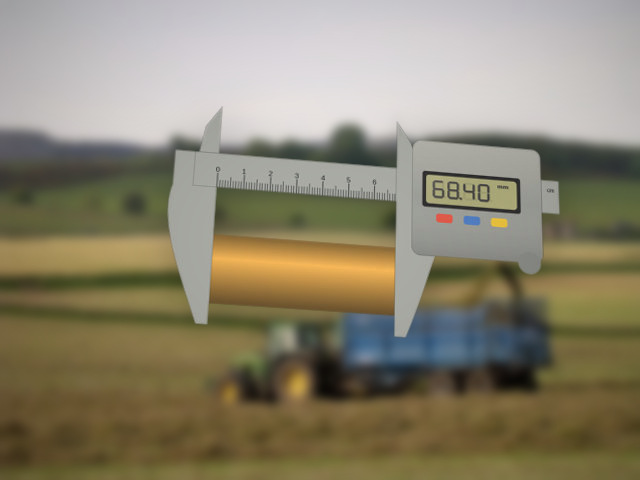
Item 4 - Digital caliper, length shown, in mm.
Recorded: 68.40 mm
